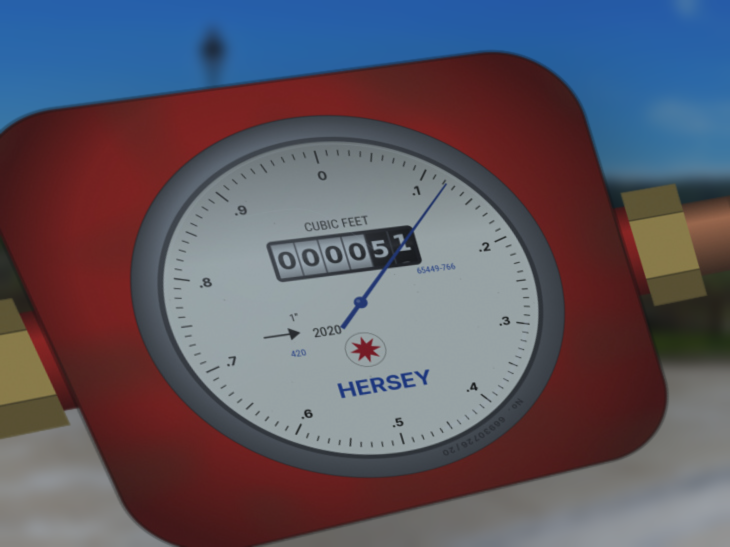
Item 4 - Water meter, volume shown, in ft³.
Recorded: 51.12 ft³
